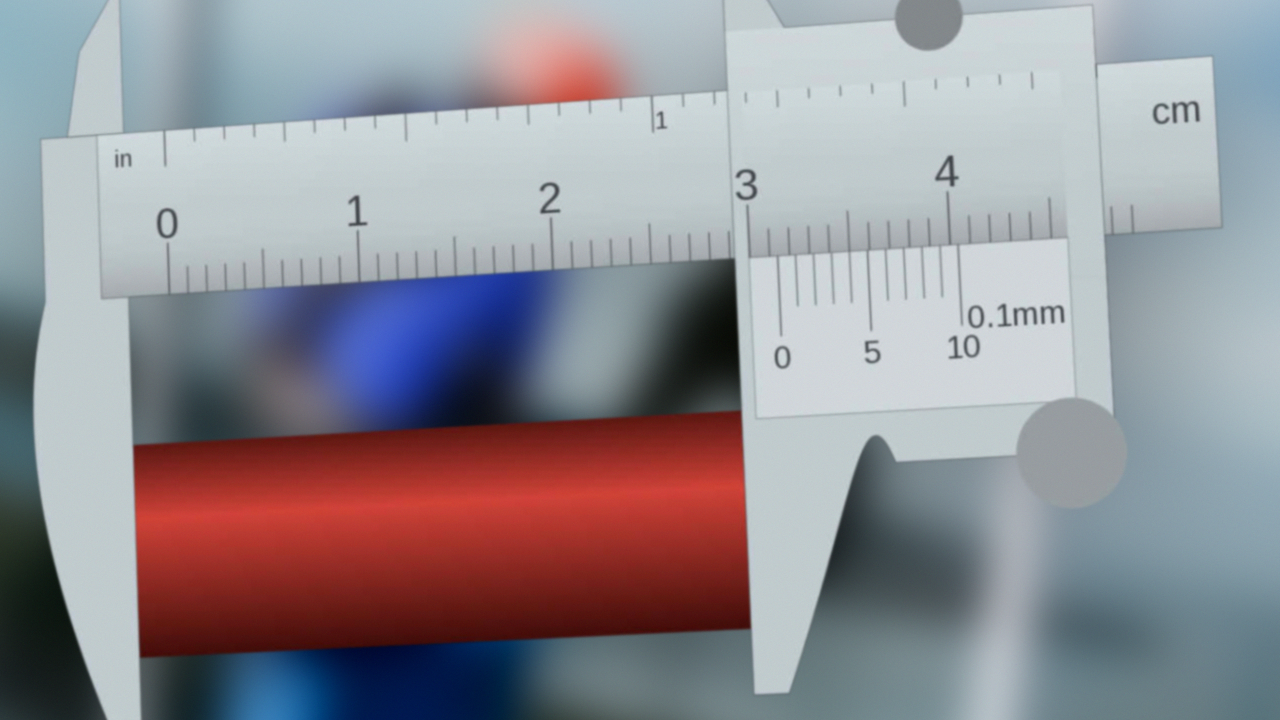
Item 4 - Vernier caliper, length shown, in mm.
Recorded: 31.4 mm
